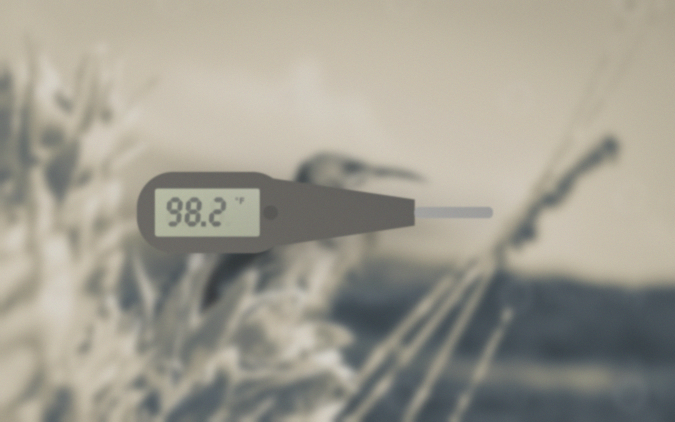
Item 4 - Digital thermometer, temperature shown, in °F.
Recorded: 98.2 °F
